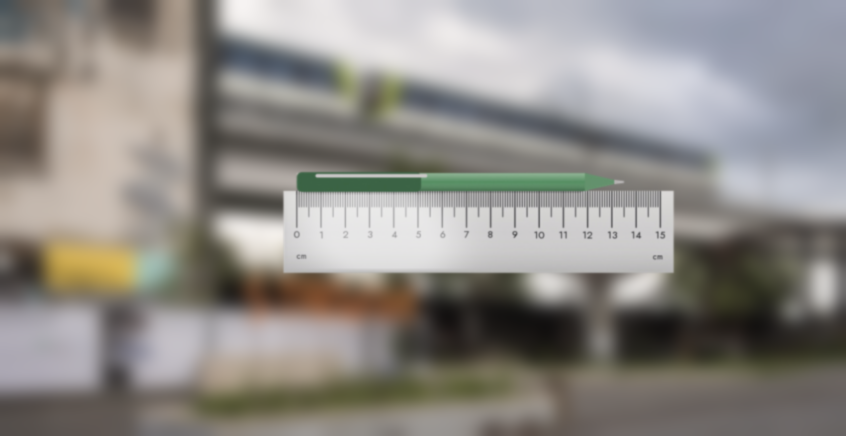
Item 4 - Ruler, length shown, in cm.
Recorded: 13.5 cm
